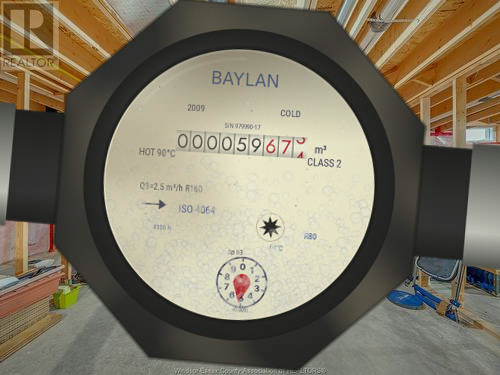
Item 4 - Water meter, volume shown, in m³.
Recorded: 59.6735 m³
